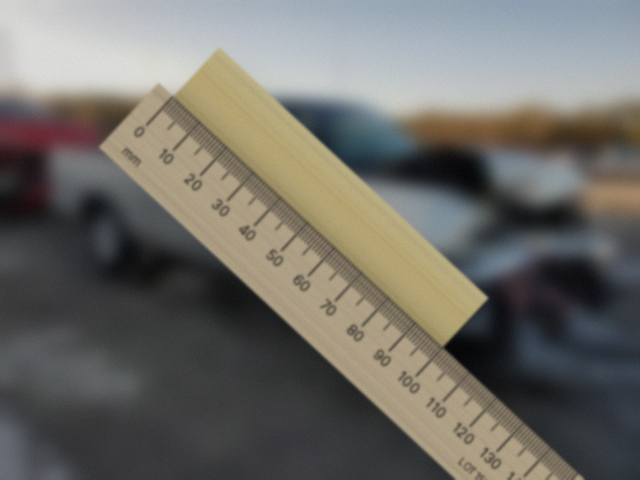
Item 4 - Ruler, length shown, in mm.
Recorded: 100 mm
